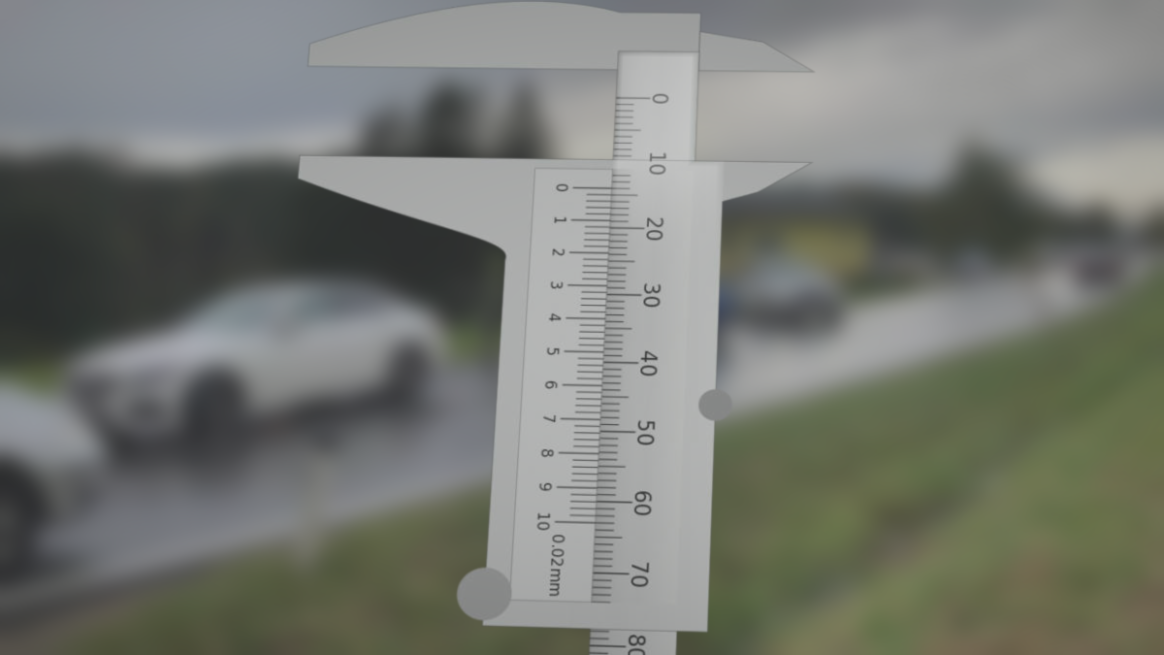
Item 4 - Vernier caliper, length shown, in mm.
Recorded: 14.0 mm
